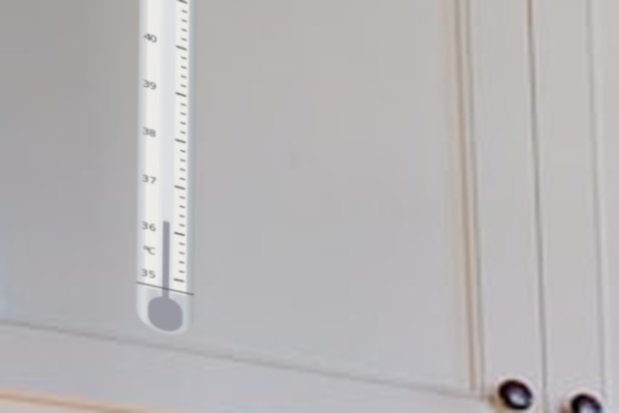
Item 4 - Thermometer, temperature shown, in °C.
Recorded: 36.2 °C
